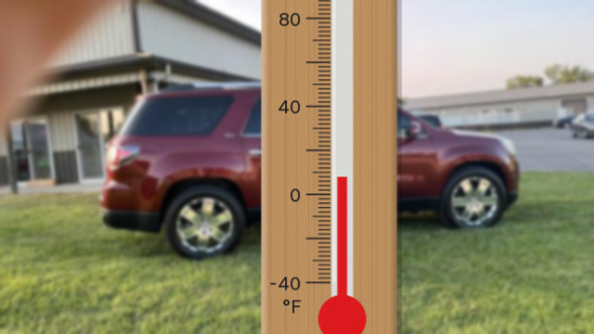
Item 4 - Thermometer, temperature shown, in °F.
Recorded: 8 °F
